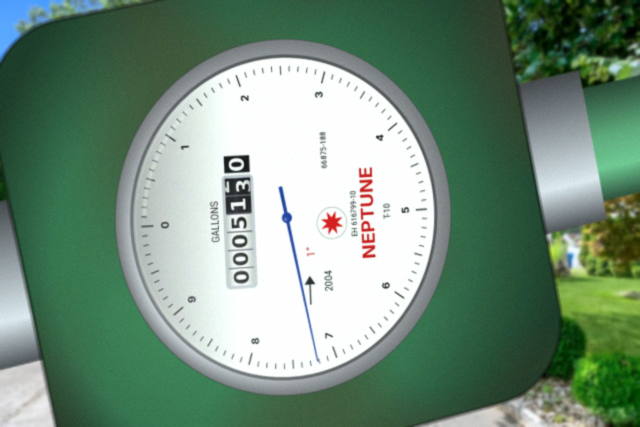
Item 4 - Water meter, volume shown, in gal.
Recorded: 5127.2 gal
